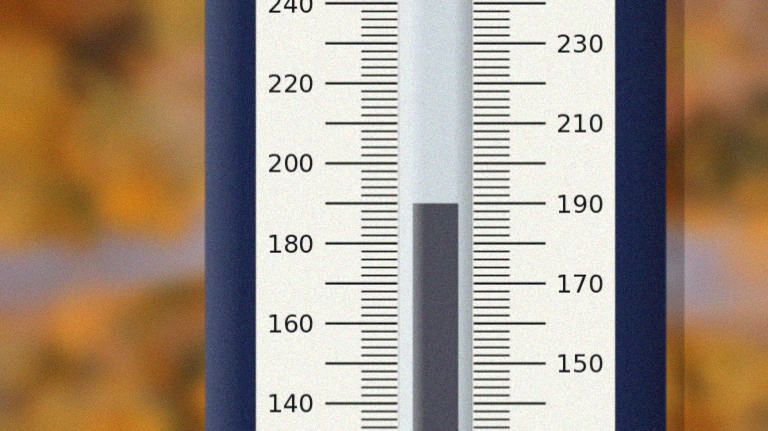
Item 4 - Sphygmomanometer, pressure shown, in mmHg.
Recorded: 190 mmHg
